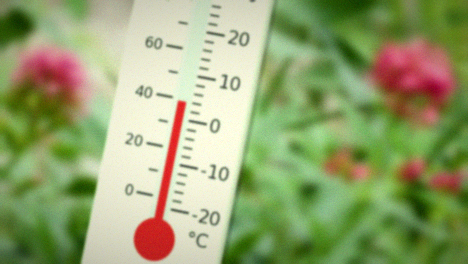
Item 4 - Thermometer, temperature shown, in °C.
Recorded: 4 °C
